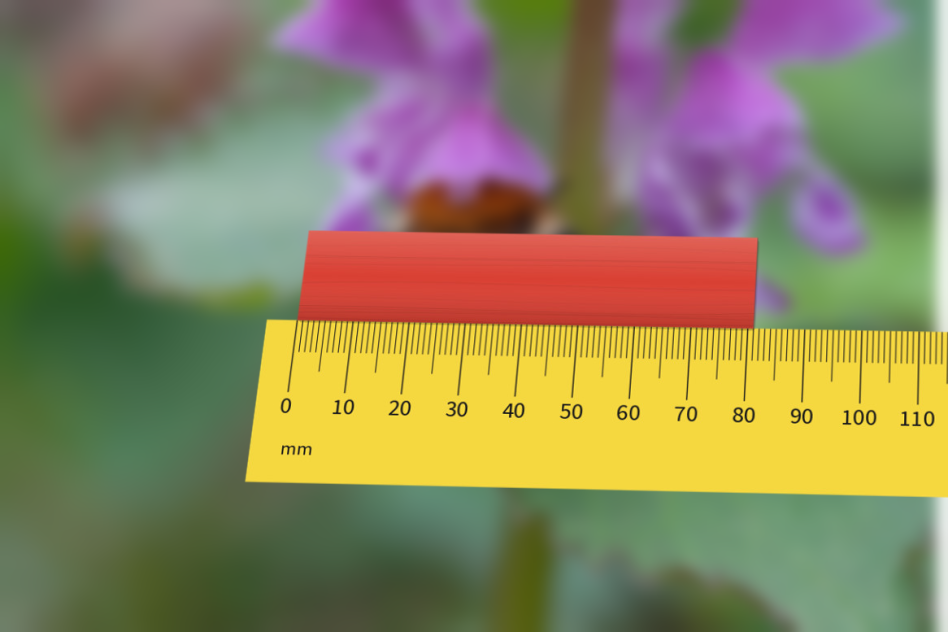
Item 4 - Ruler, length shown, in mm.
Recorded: 81 mm
